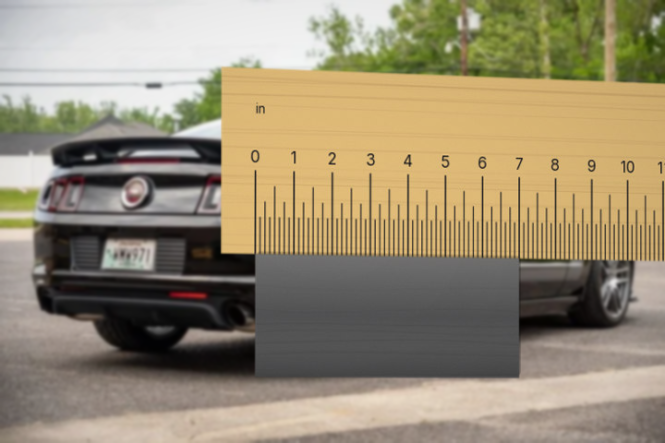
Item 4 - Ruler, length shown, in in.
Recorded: 7 in
